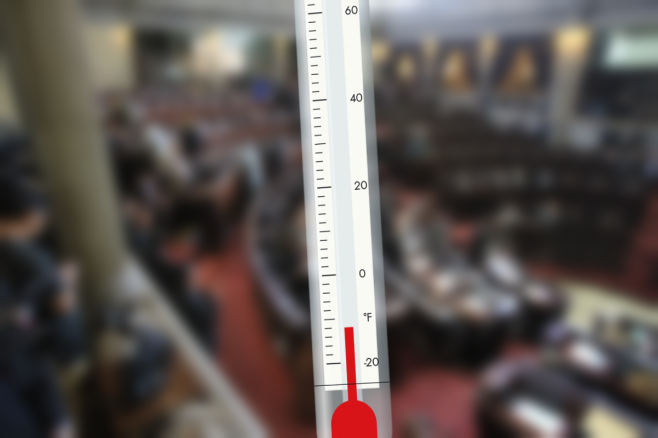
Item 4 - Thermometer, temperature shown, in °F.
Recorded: -12 °F
